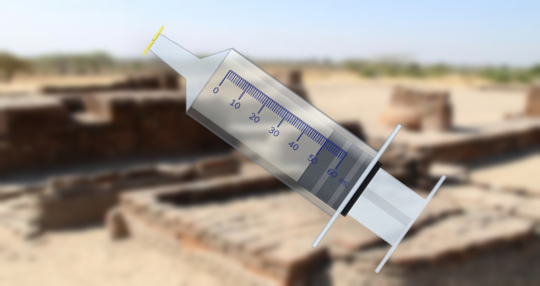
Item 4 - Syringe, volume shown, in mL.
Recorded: 50 mL
